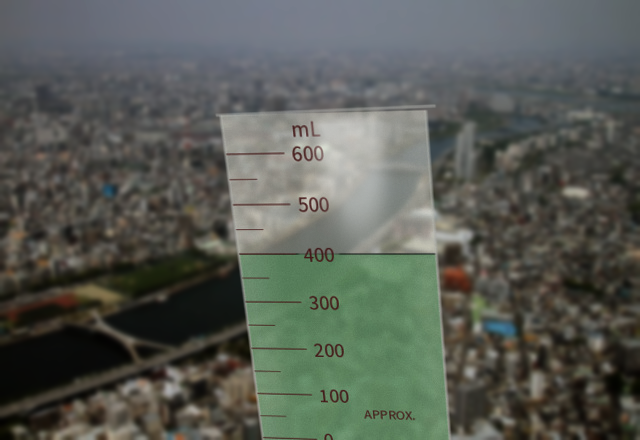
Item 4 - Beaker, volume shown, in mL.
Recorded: 400 mL
